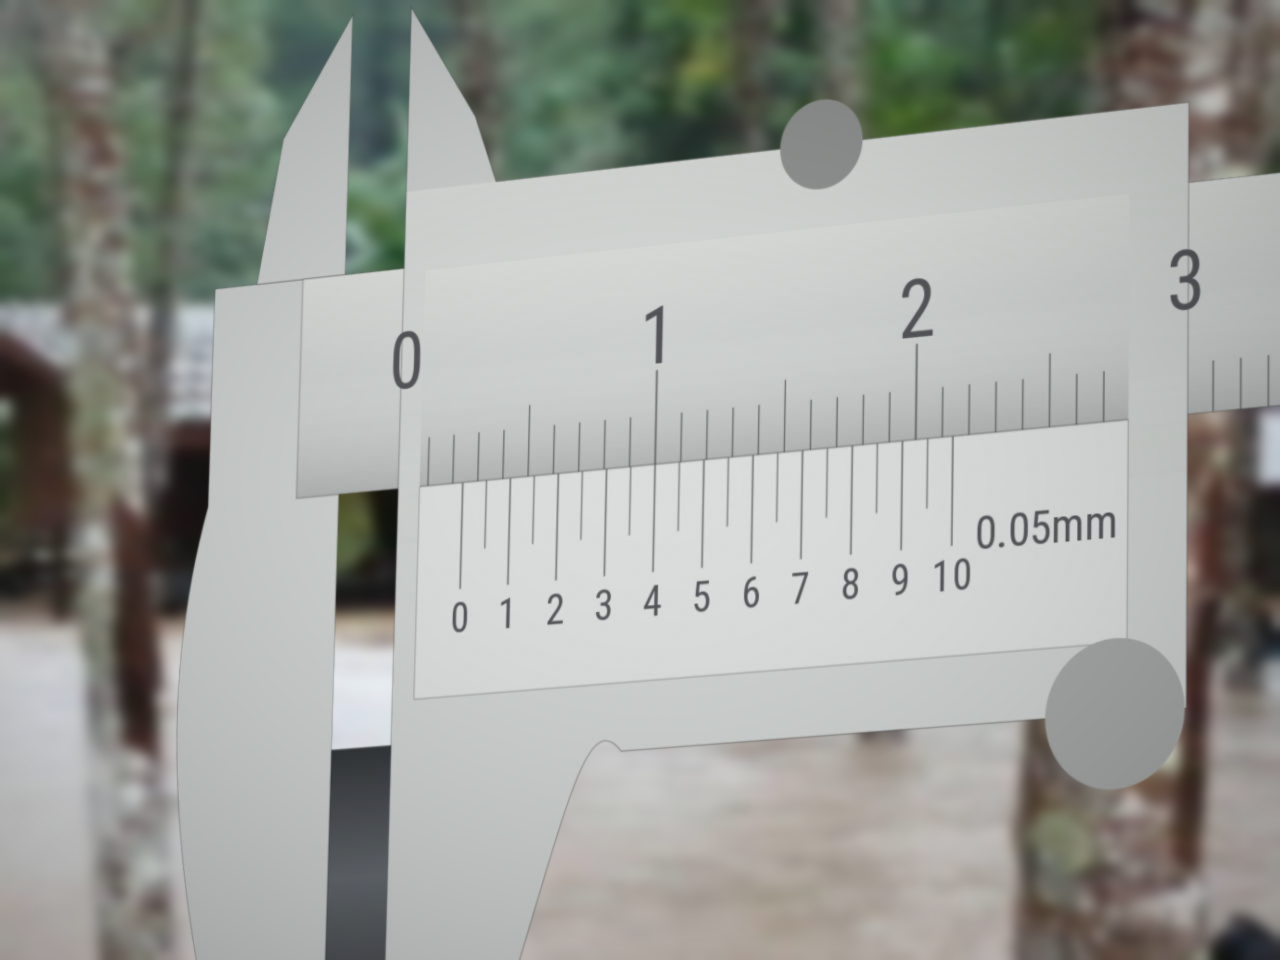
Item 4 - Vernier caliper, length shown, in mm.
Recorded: 2.4 mm
